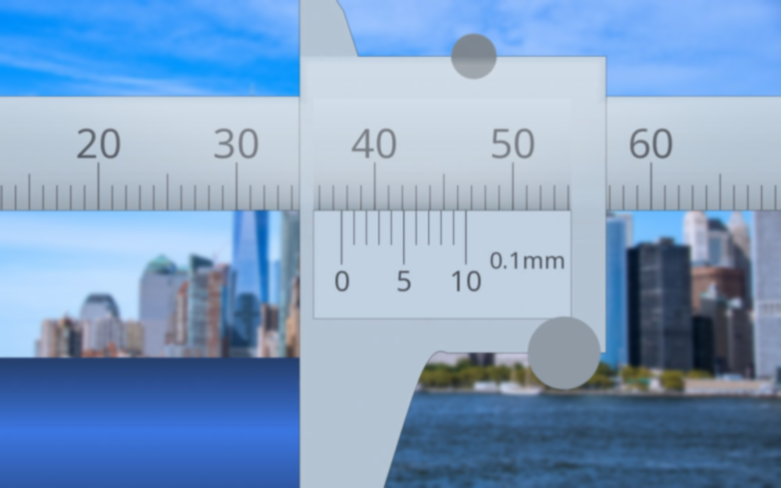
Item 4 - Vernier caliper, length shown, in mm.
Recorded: 37.6 mm
